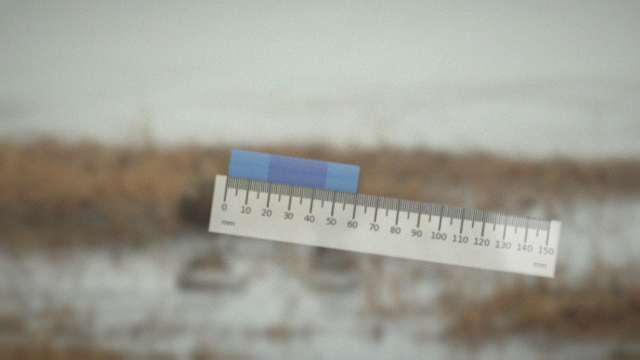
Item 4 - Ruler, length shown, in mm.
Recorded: 60 mm
